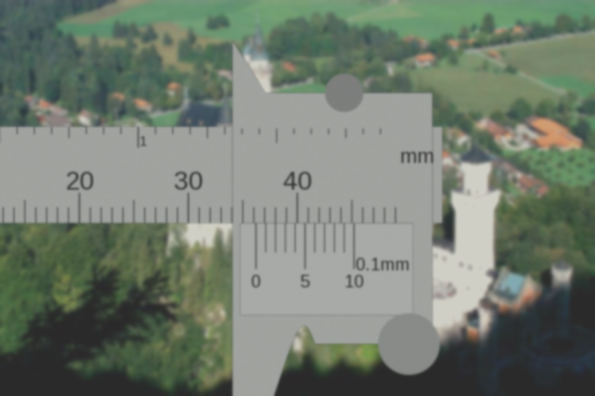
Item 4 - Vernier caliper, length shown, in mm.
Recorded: 36.2 mm
